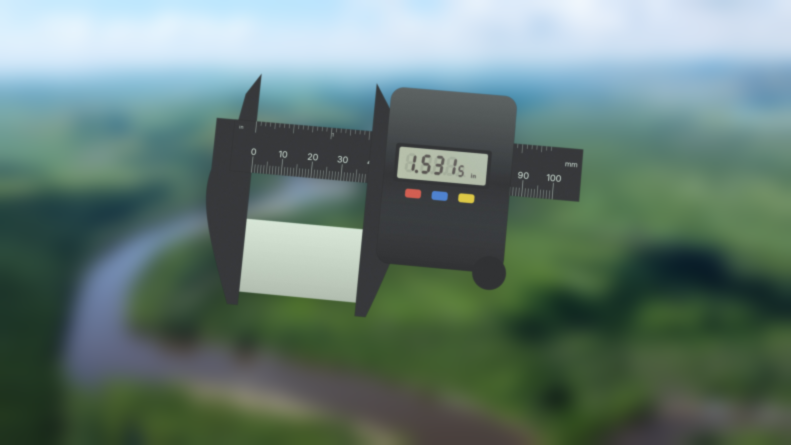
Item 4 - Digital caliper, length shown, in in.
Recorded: 1.5315 in
